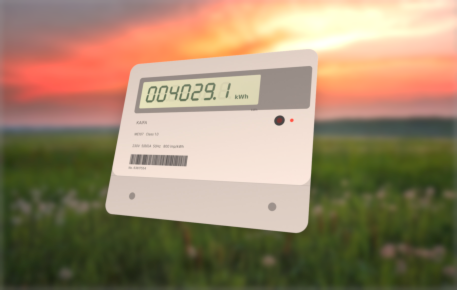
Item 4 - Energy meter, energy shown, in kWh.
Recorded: 4029.1 kWh
